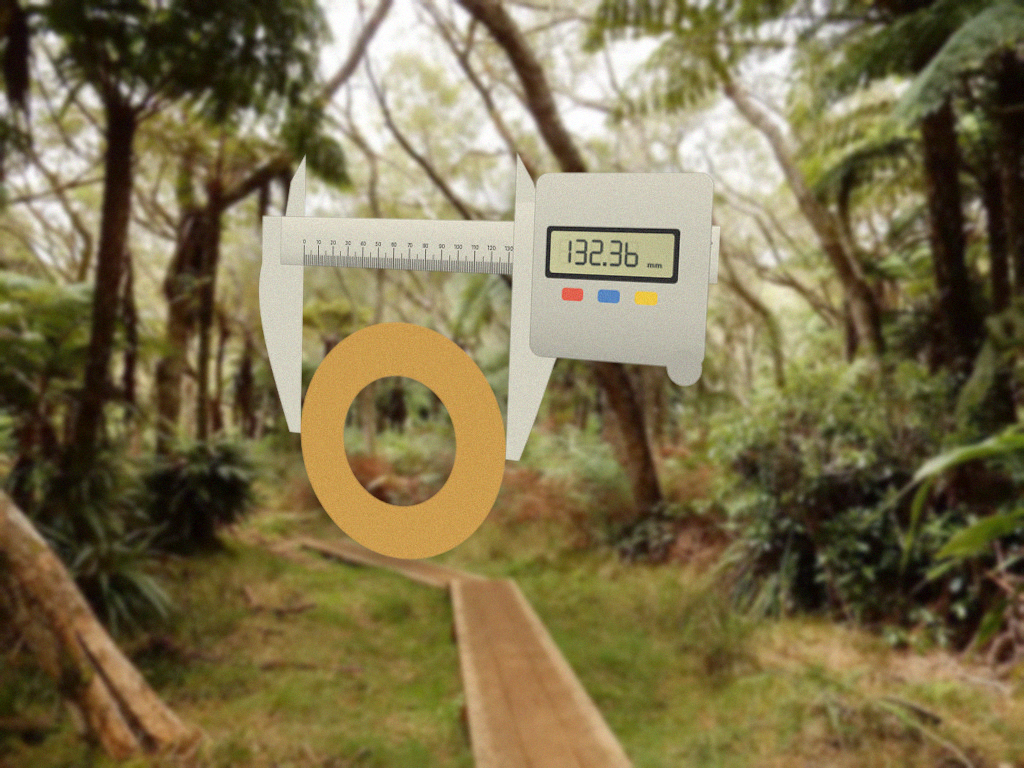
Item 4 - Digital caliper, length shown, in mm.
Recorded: 132.36 mm
